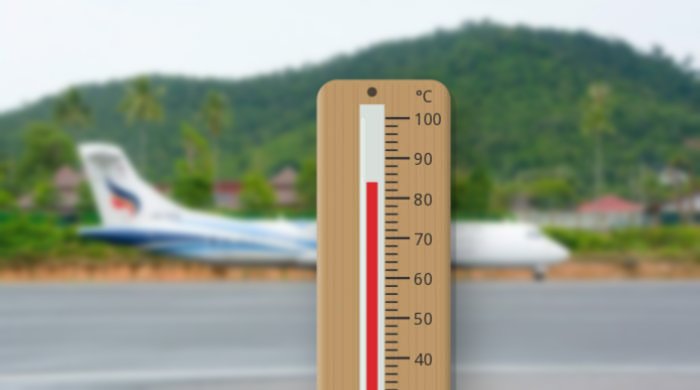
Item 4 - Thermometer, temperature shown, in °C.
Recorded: 84 °C
